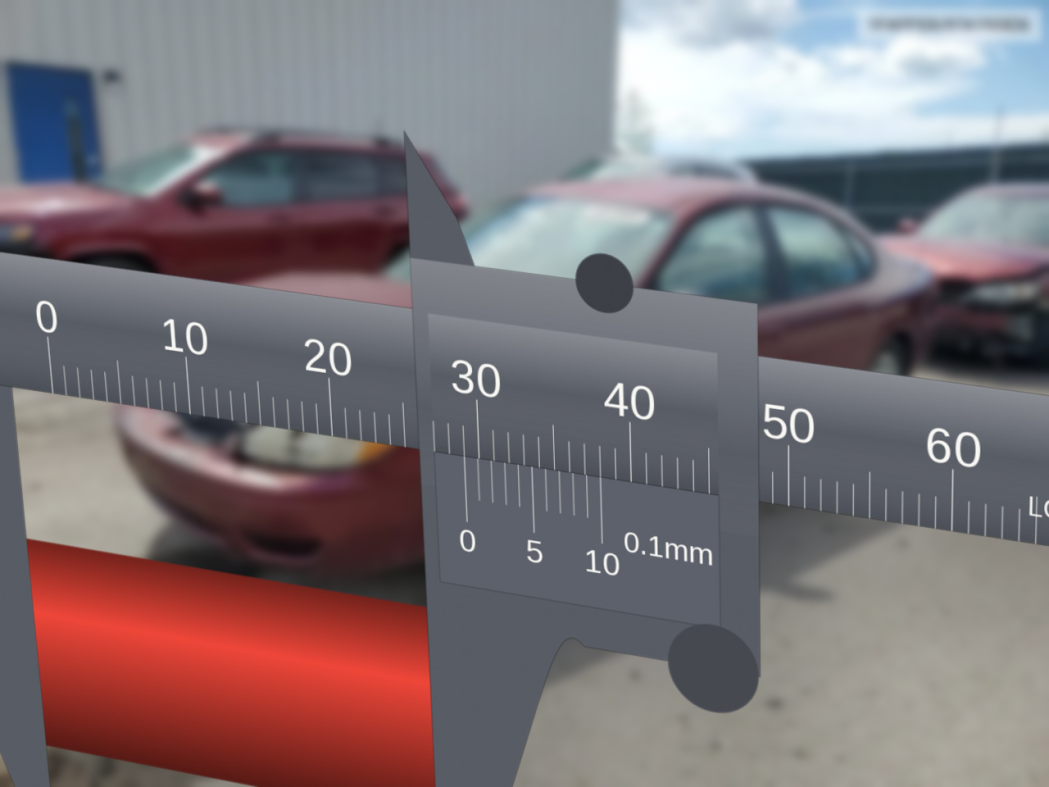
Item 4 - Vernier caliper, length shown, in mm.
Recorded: 29.0 mm
